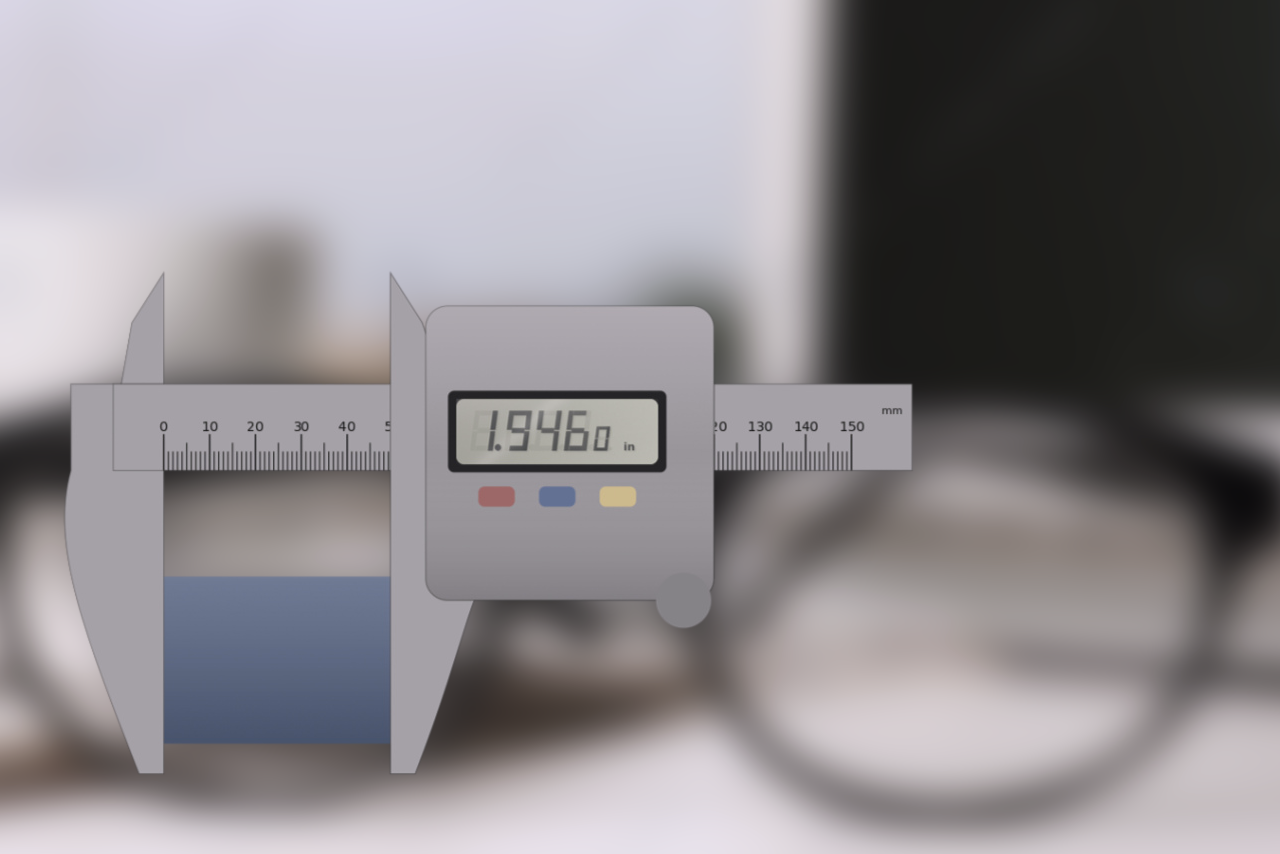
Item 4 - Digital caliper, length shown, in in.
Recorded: 1.9460 in
